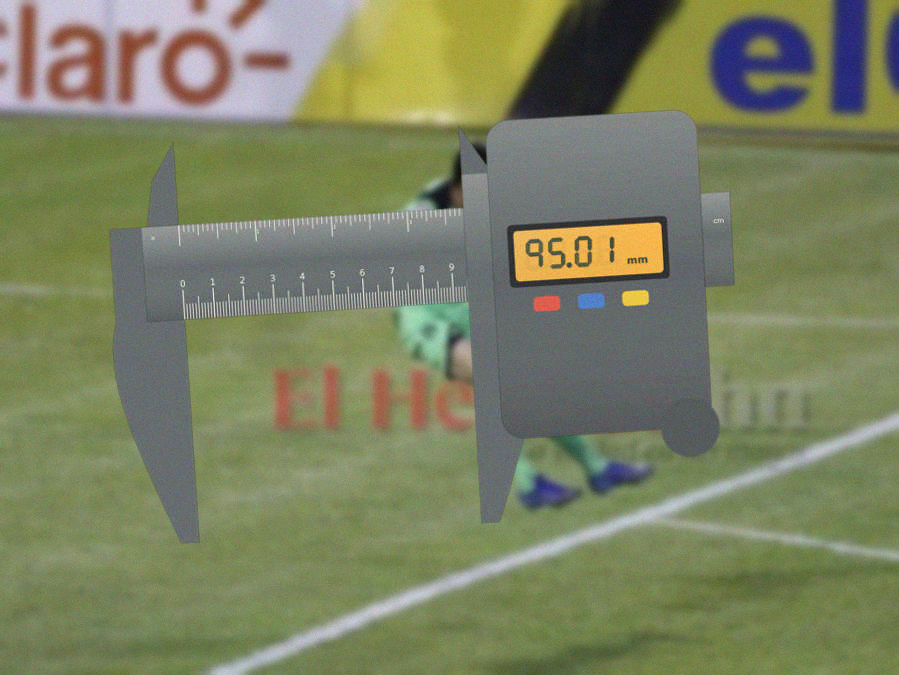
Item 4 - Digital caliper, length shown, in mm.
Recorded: 95.01 mm
